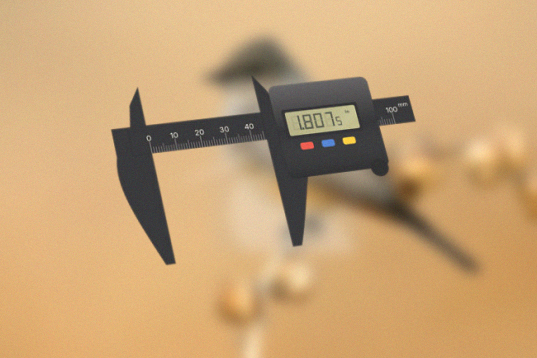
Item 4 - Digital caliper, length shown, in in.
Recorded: 1.8075 in
